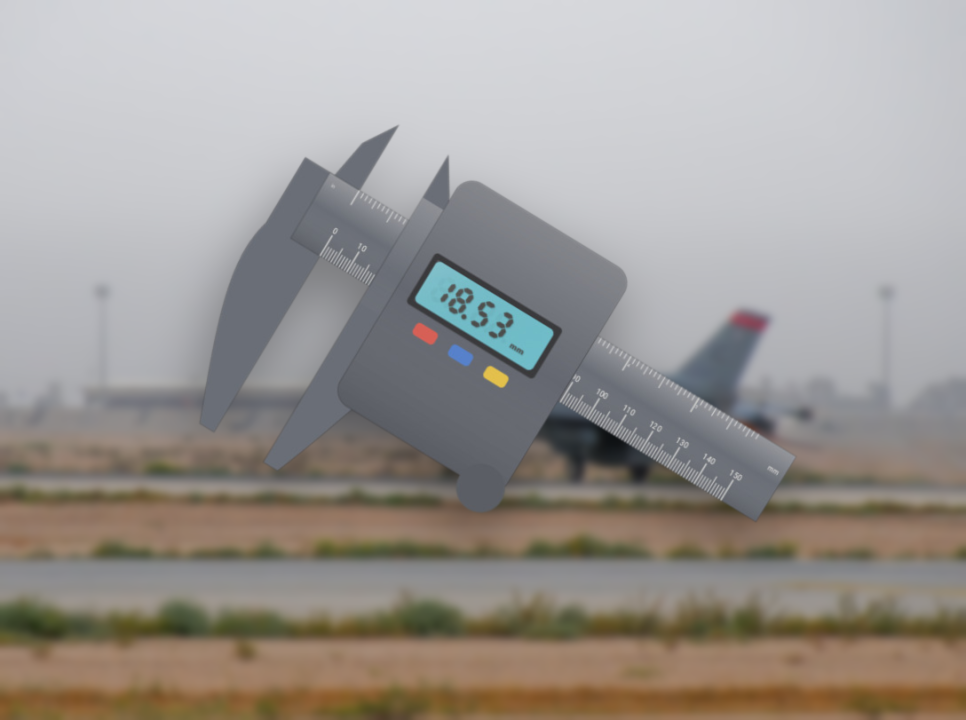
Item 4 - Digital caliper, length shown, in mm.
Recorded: 18.53 mm
